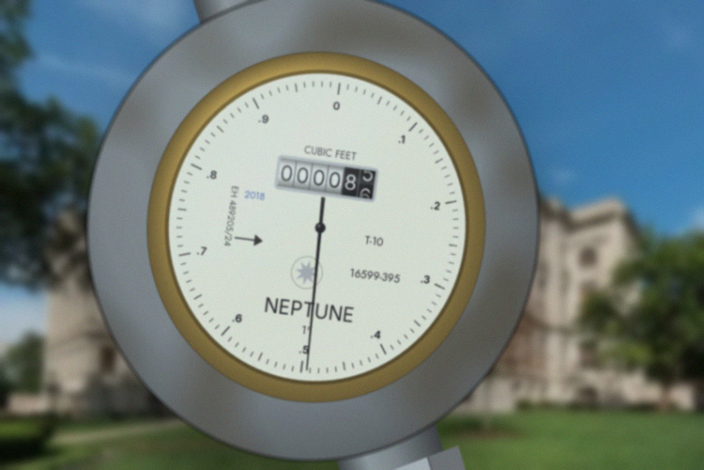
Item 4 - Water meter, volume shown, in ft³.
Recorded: 85.49 ft³
